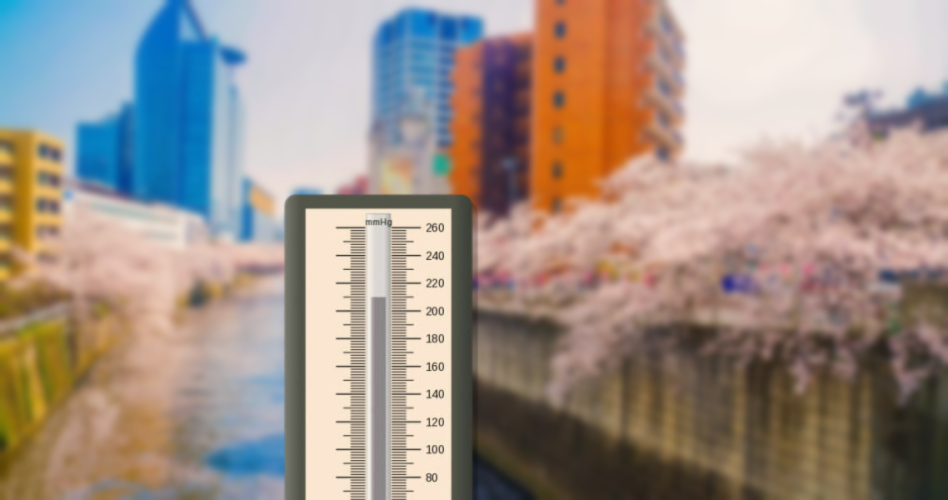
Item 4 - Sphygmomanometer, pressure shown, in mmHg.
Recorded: 210 mmHg
